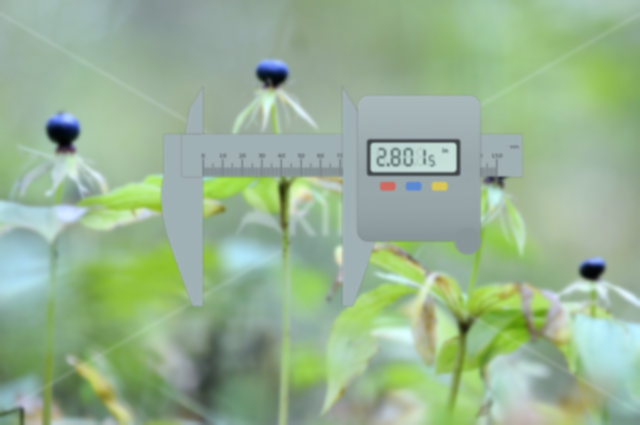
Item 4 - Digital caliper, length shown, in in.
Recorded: 2.8015 in
